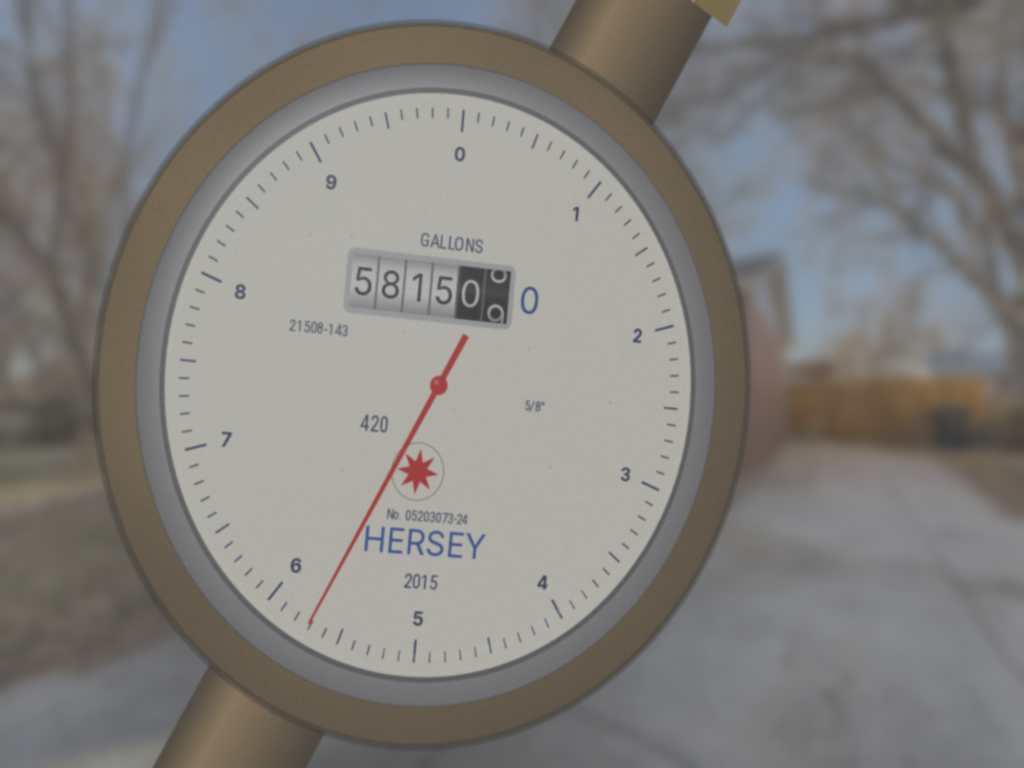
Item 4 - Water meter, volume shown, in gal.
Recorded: 5815085.7 gal
